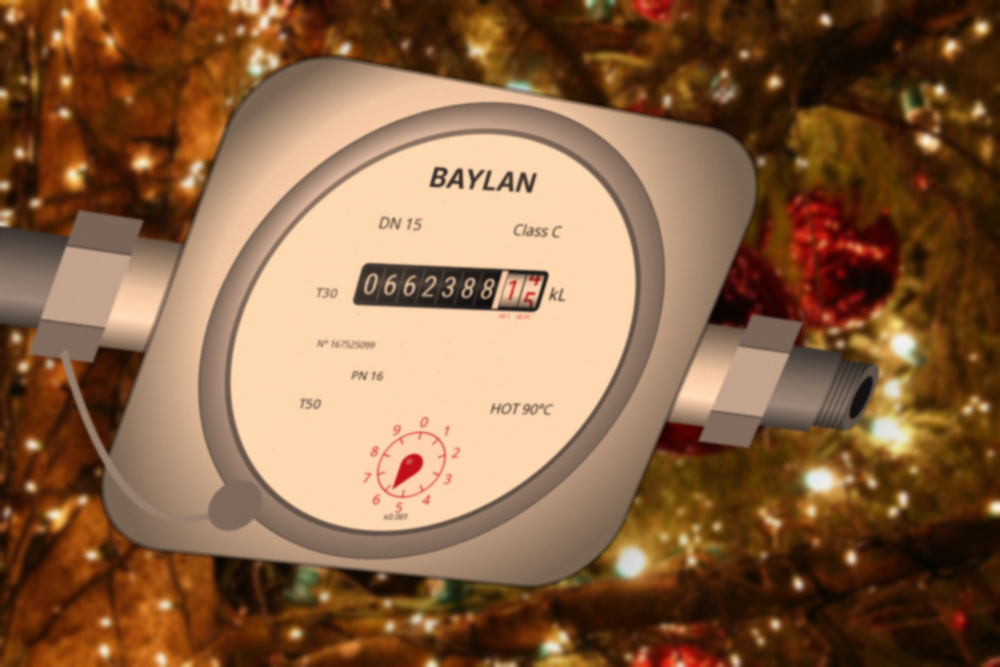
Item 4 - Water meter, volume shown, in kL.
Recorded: 662388.145 kL
